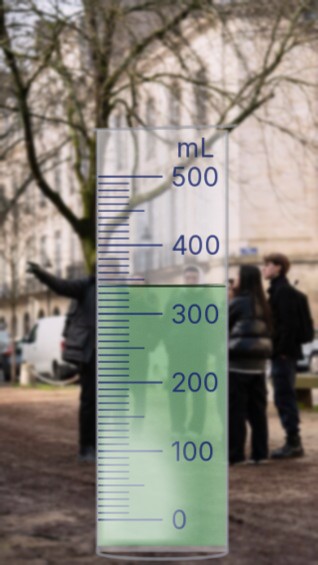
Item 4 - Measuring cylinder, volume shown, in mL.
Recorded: 340 mL
